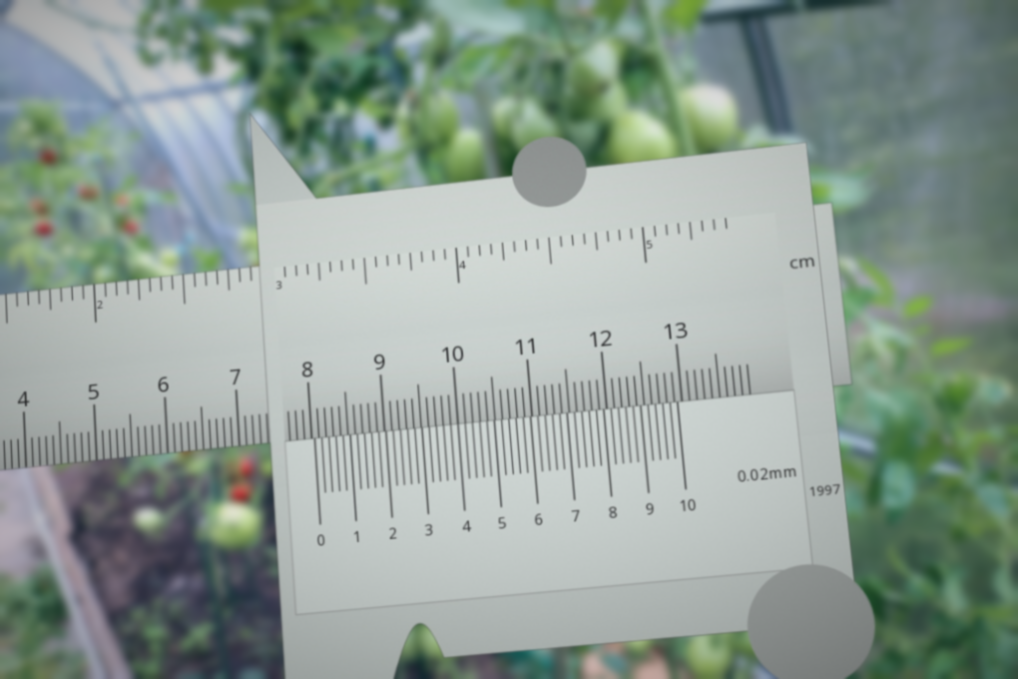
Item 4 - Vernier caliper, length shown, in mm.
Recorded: 80.4 mm
